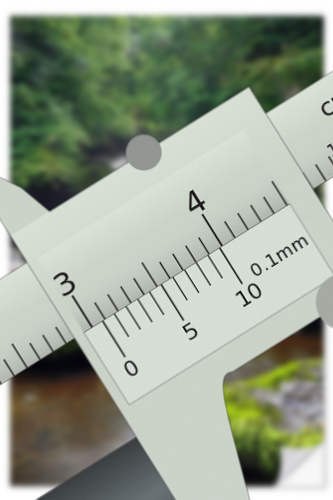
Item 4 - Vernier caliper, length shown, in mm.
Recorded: 30.8 mm
